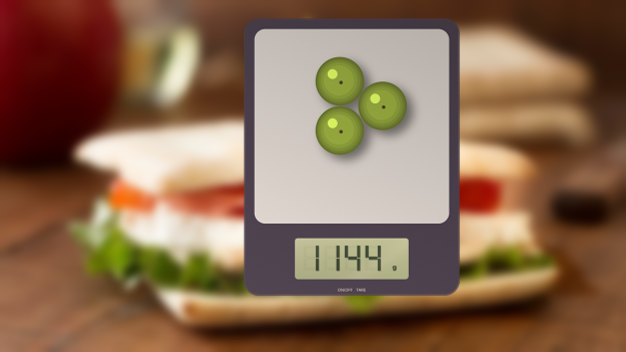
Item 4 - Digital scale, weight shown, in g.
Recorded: 1144 g
